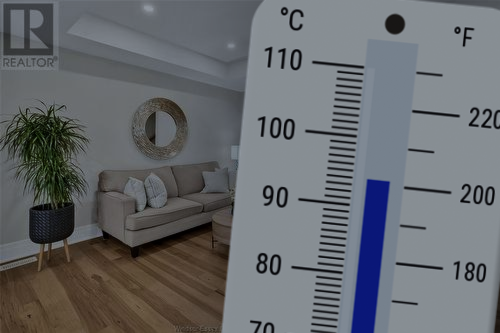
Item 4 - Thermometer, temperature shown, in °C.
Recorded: 94 °C
